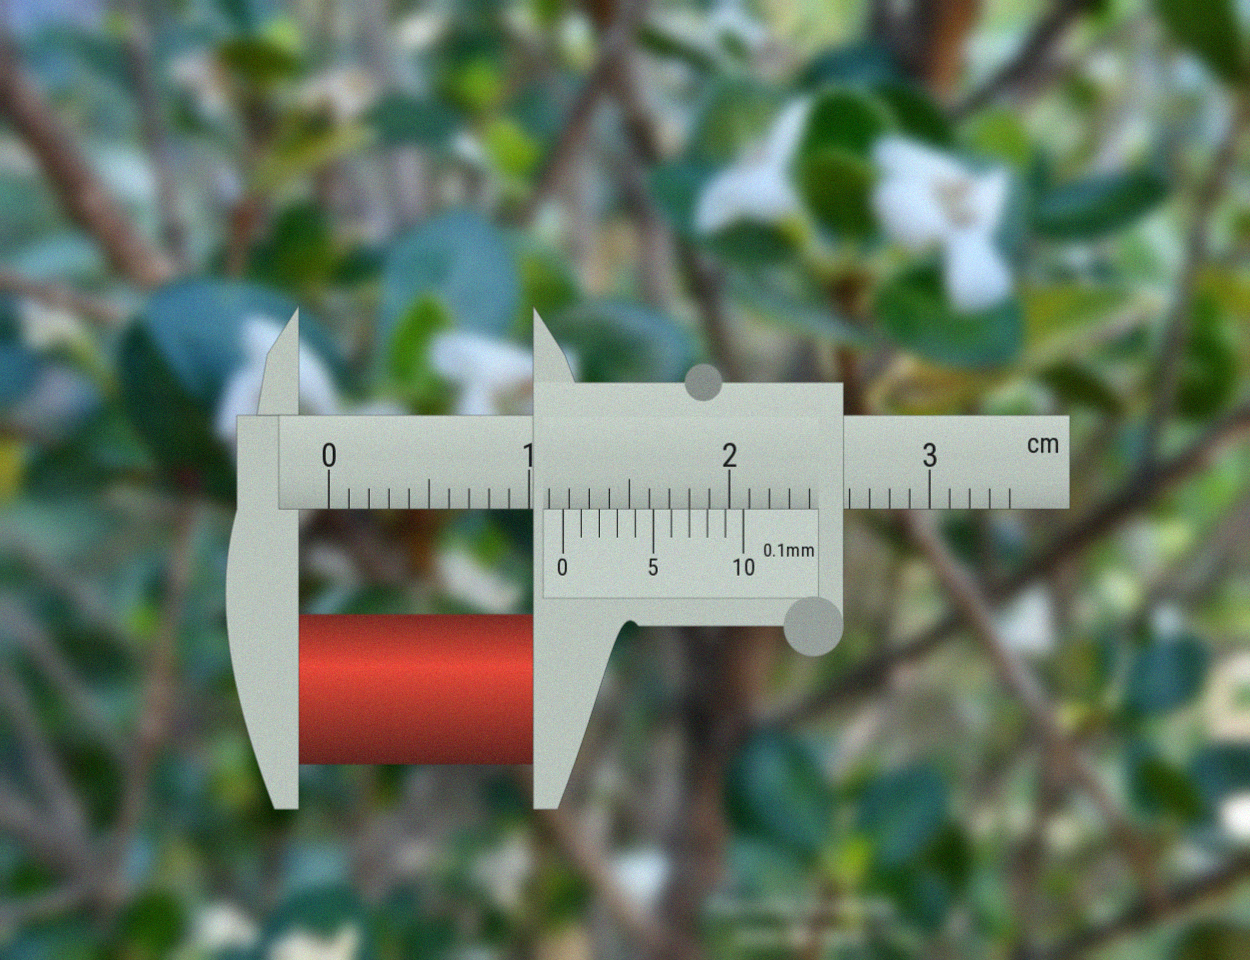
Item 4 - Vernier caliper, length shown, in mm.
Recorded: 11.7 mm
